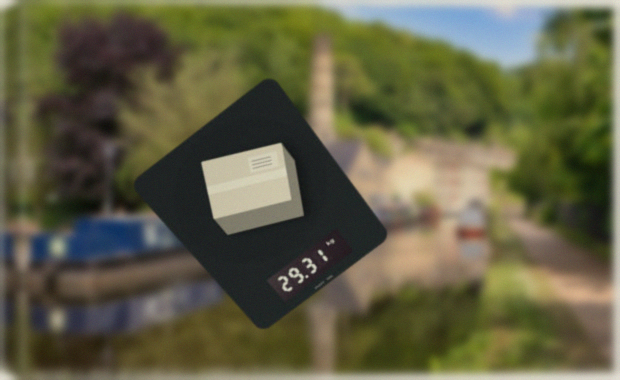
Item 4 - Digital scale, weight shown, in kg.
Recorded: 29.31 kg
